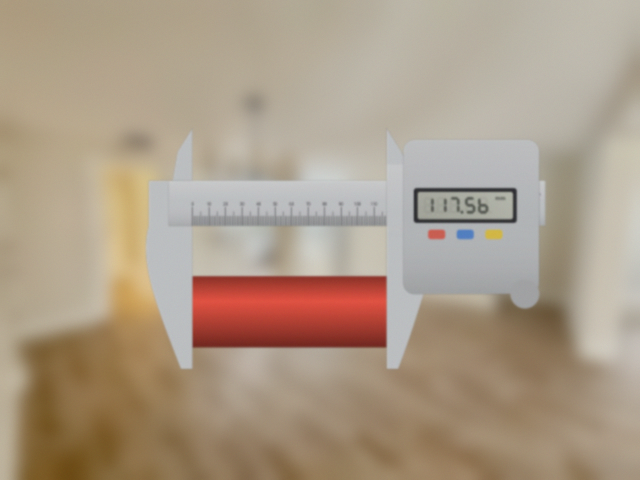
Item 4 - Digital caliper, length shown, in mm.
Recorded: 117.56 mm
